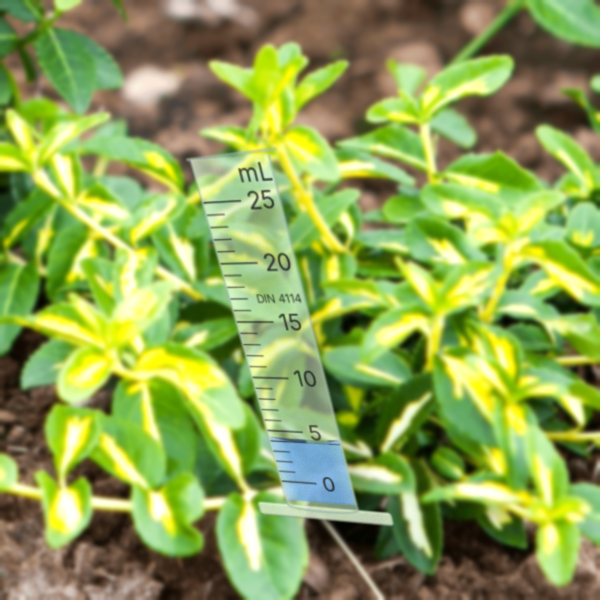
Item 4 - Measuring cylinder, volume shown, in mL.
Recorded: 4 mL
